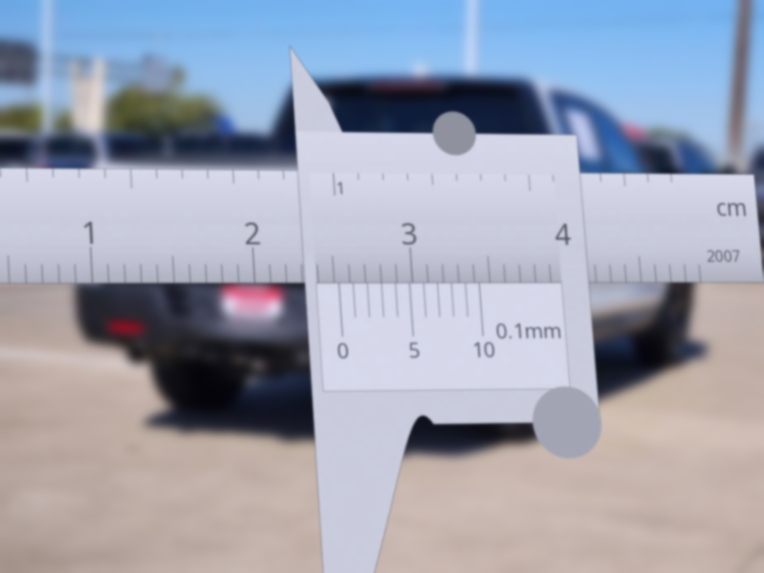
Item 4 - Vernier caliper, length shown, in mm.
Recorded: 25.3 mm
